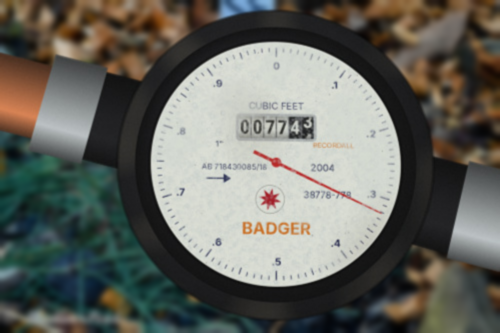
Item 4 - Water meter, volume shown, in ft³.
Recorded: 7743.32 ft³
